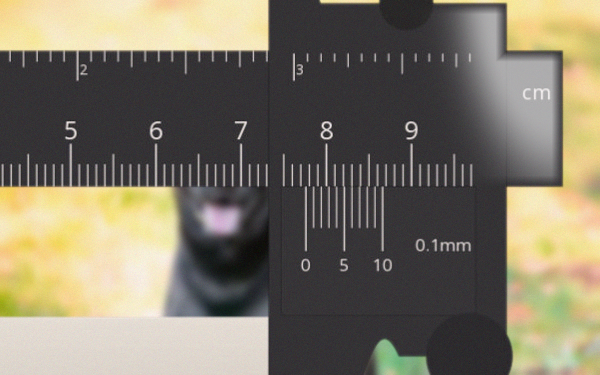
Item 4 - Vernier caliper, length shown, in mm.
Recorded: 77.6 mm
